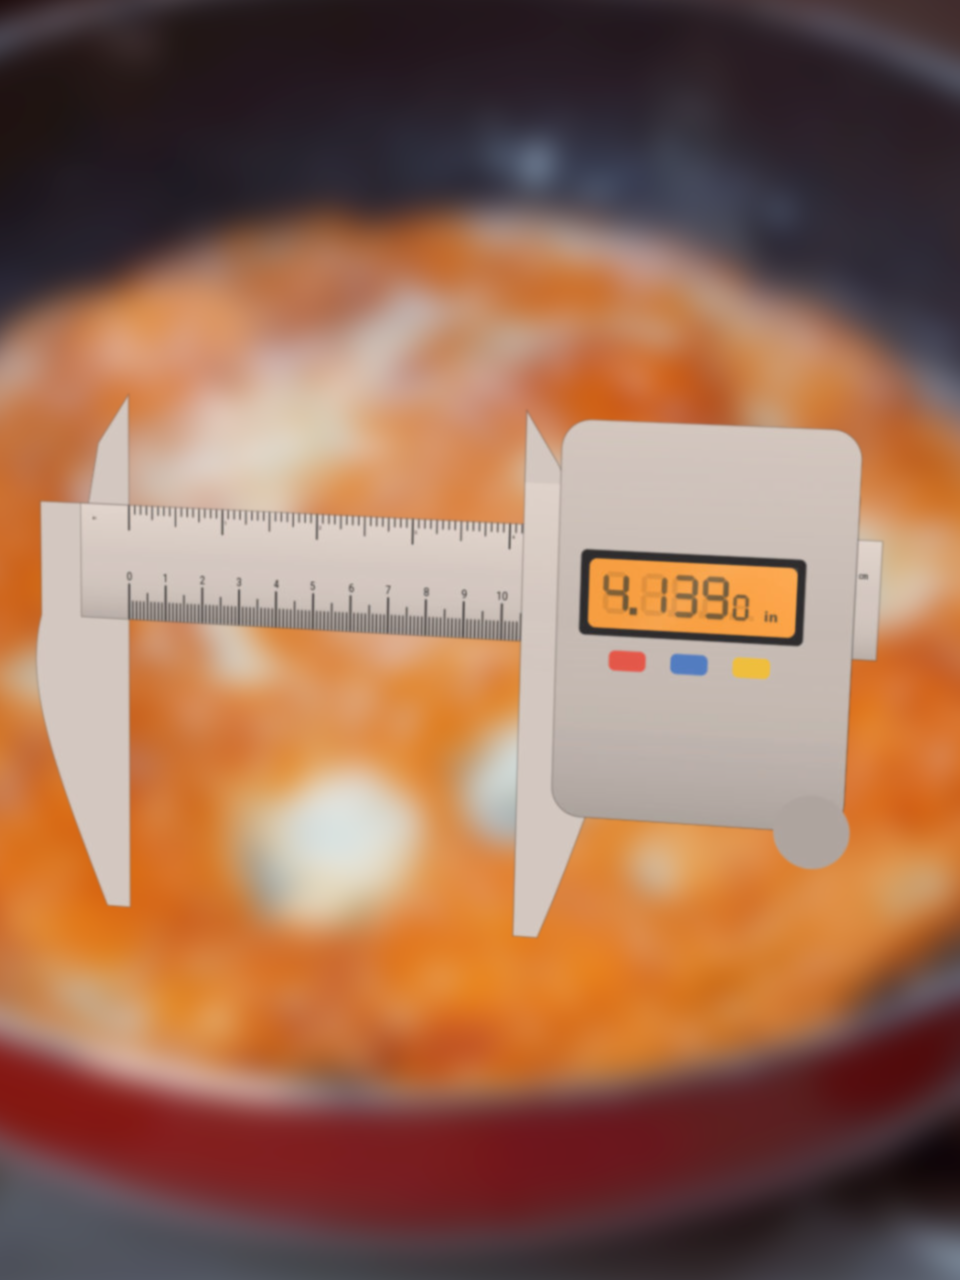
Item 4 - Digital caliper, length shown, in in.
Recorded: 4.1390 in
